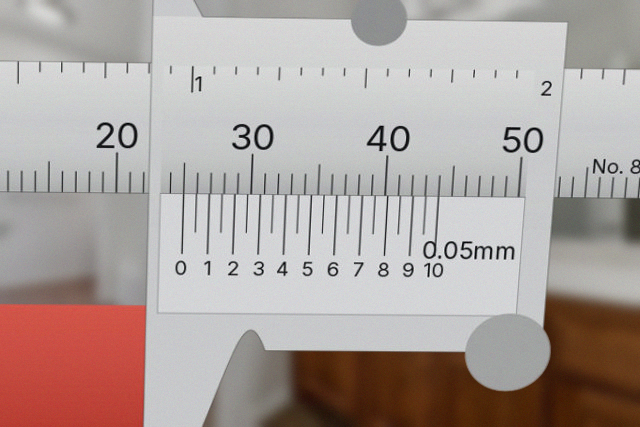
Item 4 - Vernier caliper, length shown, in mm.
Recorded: 25.0 mm
